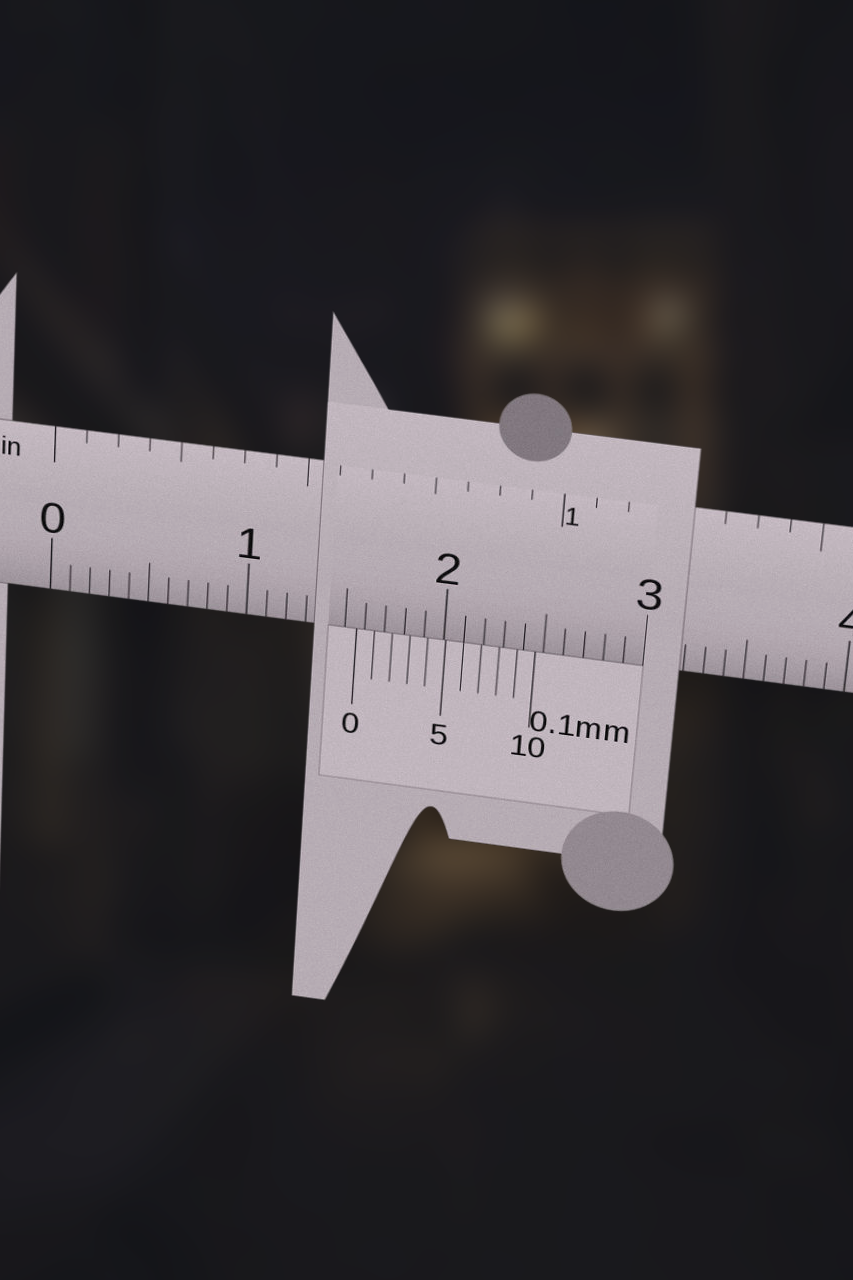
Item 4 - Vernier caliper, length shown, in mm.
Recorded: 15.6 mm
